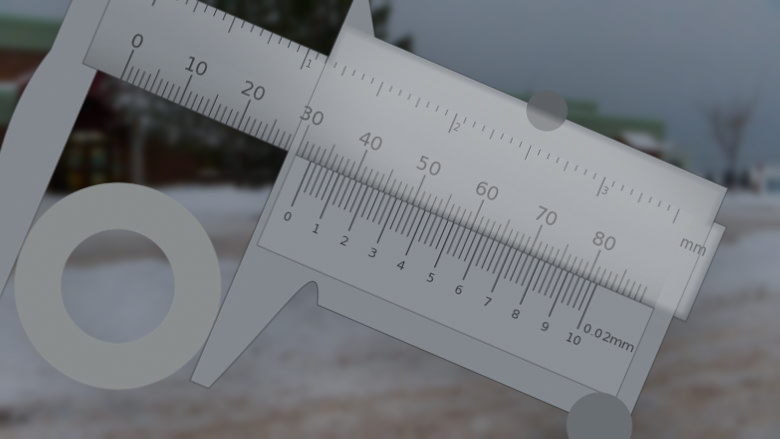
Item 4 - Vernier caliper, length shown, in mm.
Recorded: 32.6 mm
